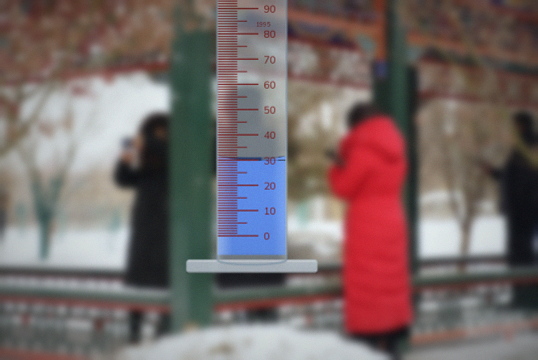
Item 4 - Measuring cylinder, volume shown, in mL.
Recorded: 30 mL
